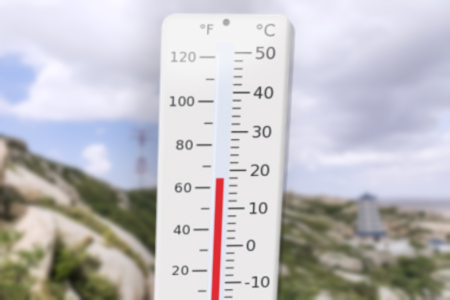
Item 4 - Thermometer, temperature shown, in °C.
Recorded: 18 °C
